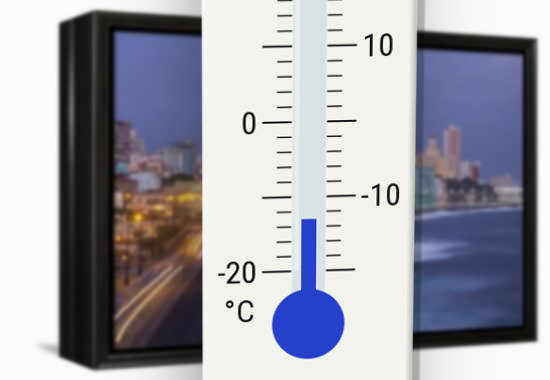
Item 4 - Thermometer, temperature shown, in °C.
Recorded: -13 °C
